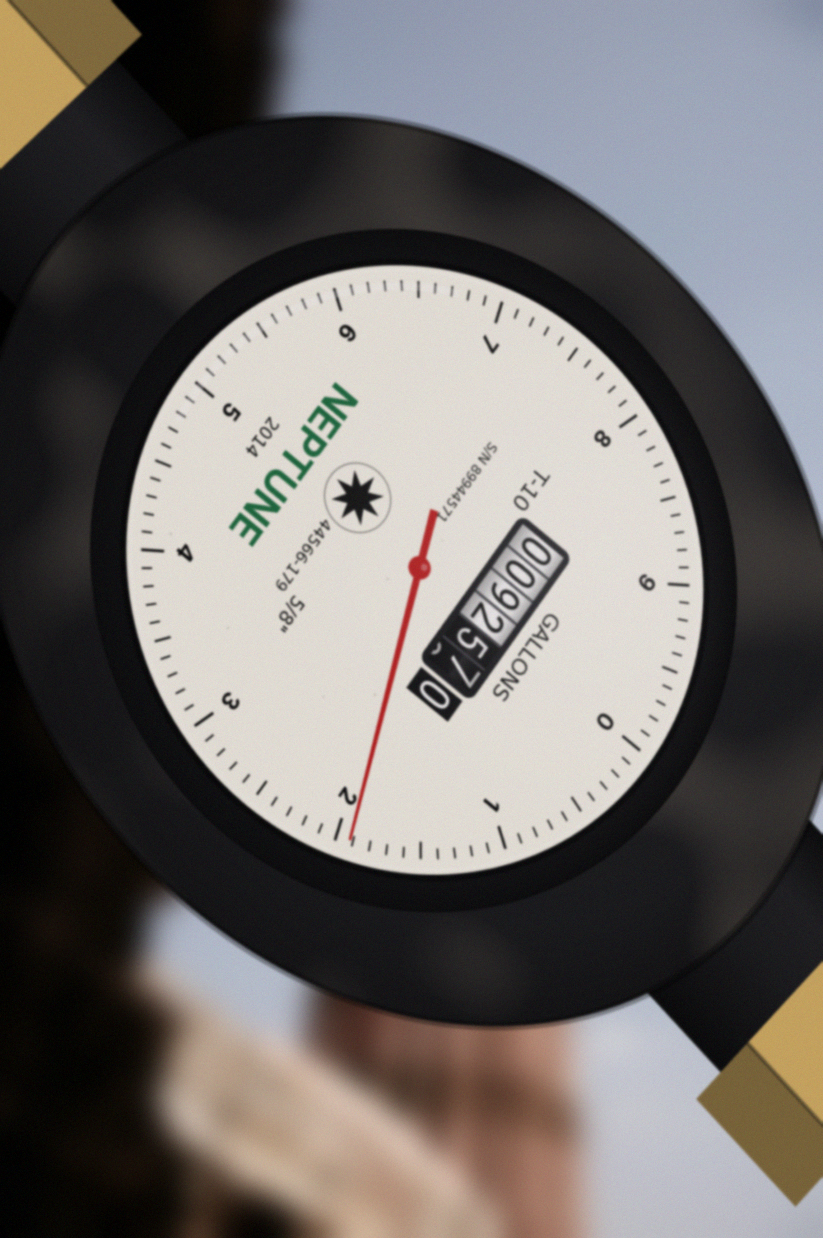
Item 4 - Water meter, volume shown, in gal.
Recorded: 92571.9 gal
